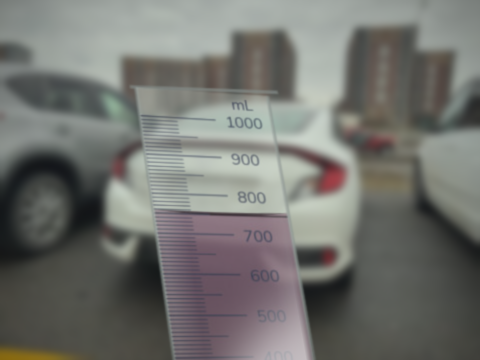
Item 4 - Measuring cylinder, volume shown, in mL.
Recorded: 750 mL
